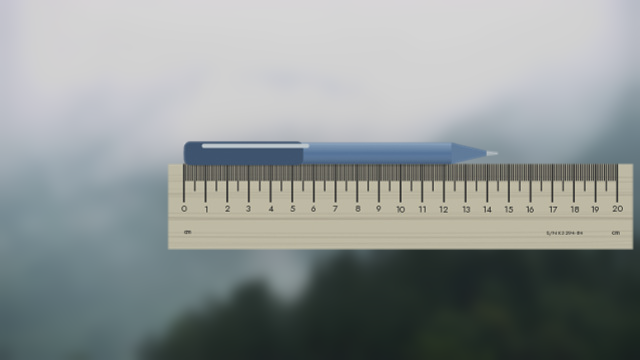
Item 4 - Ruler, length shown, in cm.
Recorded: 14.5 cm
